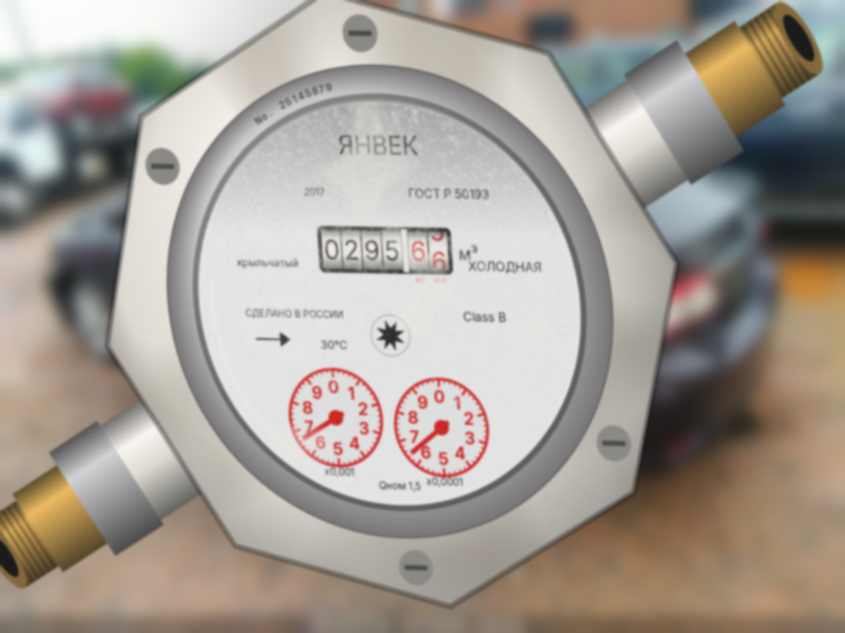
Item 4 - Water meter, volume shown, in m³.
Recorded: 295.6566 m³
